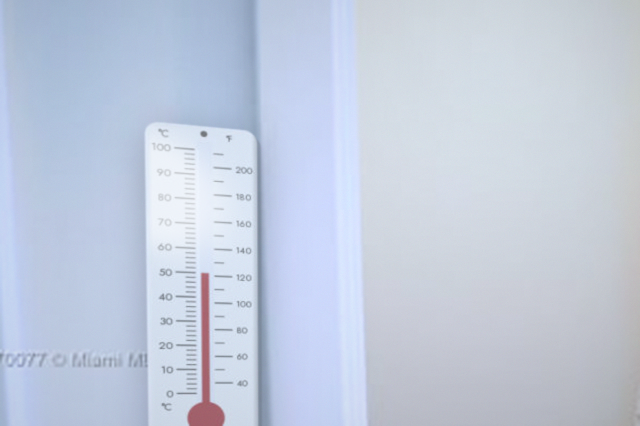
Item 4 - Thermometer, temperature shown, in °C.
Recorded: 50 °C
